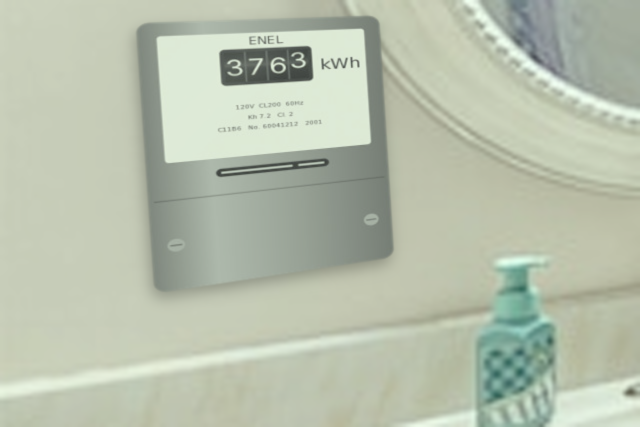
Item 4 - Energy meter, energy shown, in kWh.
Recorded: 3763 kWh
